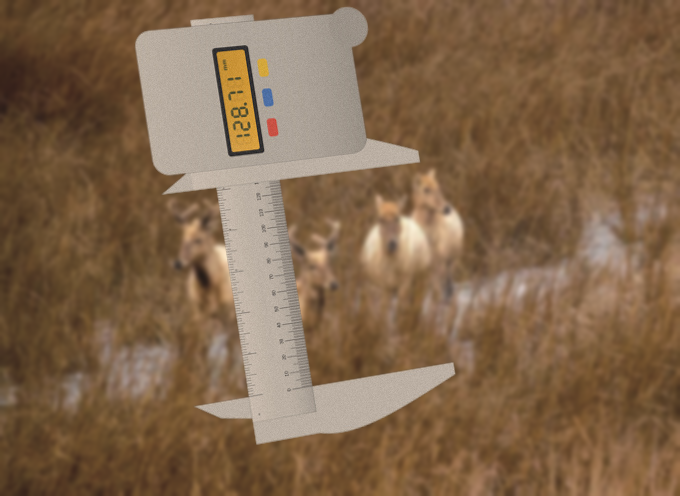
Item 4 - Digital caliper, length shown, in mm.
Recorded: 128.71 mm
